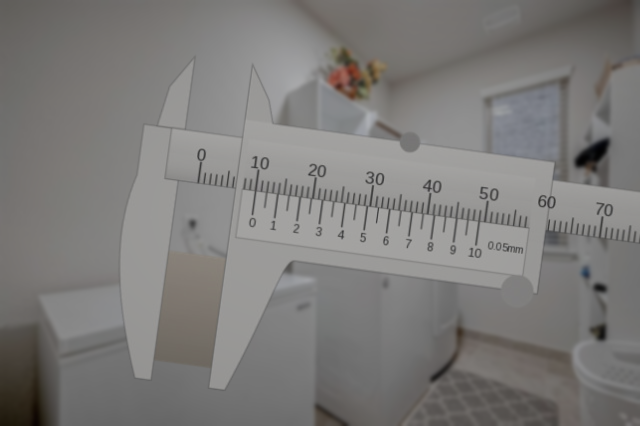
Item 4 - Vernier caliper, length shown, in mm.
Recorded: 10.0 mm
